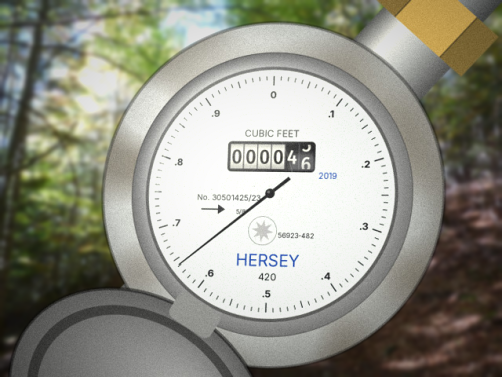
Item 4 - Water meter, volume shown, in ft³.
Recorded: 45.64 ft³
